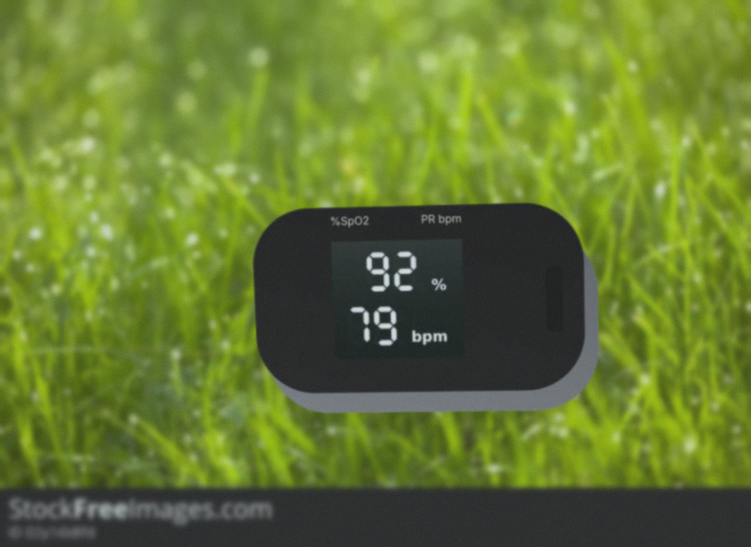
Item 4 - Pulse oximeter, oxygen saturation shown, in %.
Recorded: 92 %
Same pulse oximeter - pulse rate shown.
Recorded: 79 bpm
